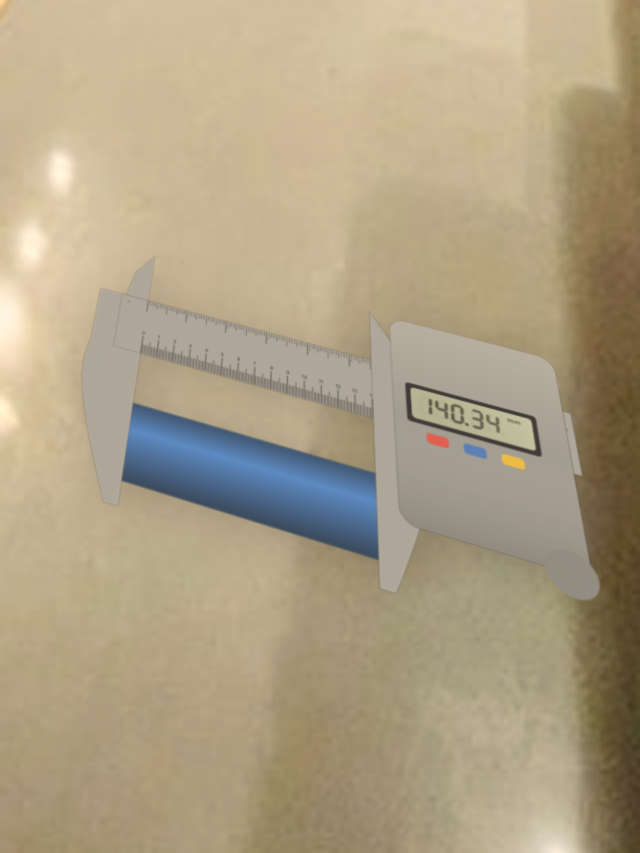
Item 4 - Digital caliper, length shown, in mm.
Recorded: 140.34 mm
